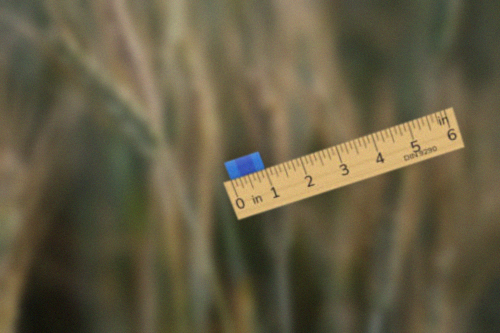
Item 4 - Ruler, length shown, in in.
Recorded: 1 in
